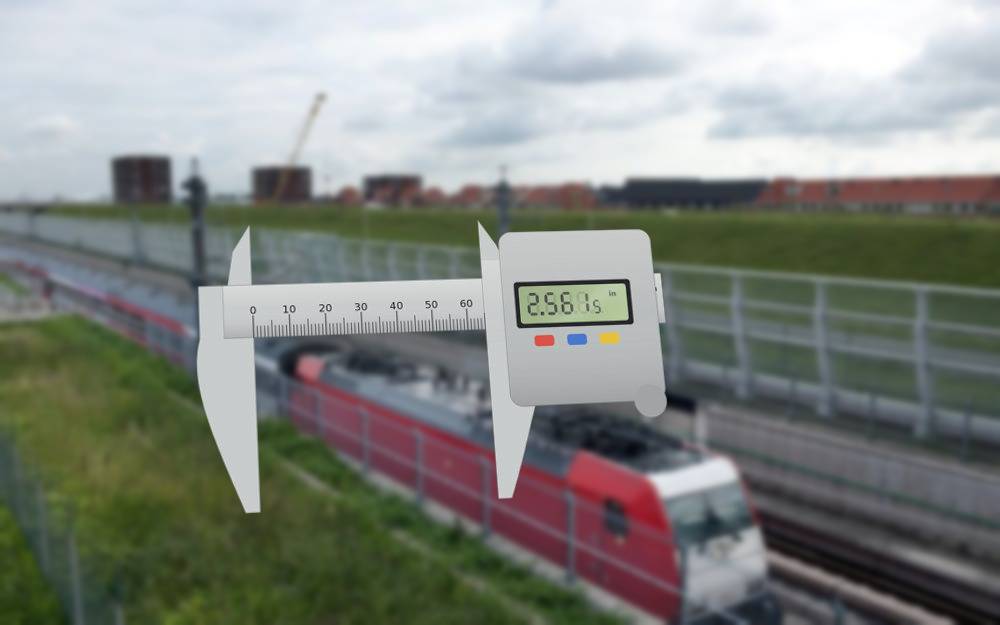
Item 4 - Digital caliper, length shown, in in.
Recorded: 2.5615 in
